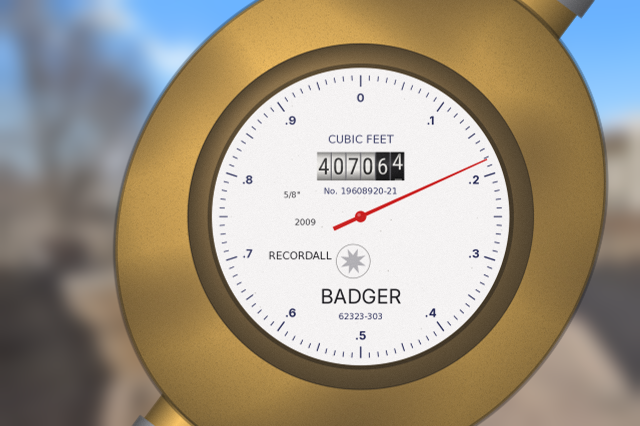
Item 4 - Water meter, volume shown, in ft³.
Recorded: 407064.18 ft³
